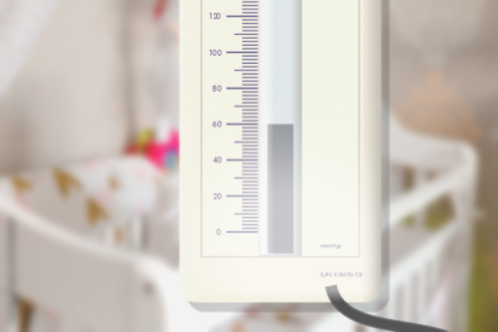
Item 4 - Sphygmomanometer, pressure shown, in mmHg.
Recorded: 60 mmHg
